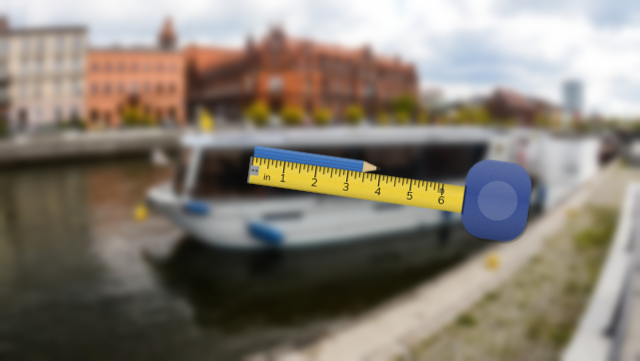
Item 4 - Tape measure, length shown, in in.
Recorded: 4 in
